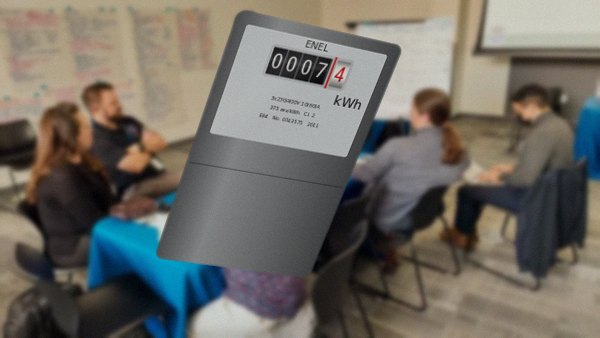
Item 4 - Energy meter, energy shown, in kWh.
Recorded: 7.4 kWh
